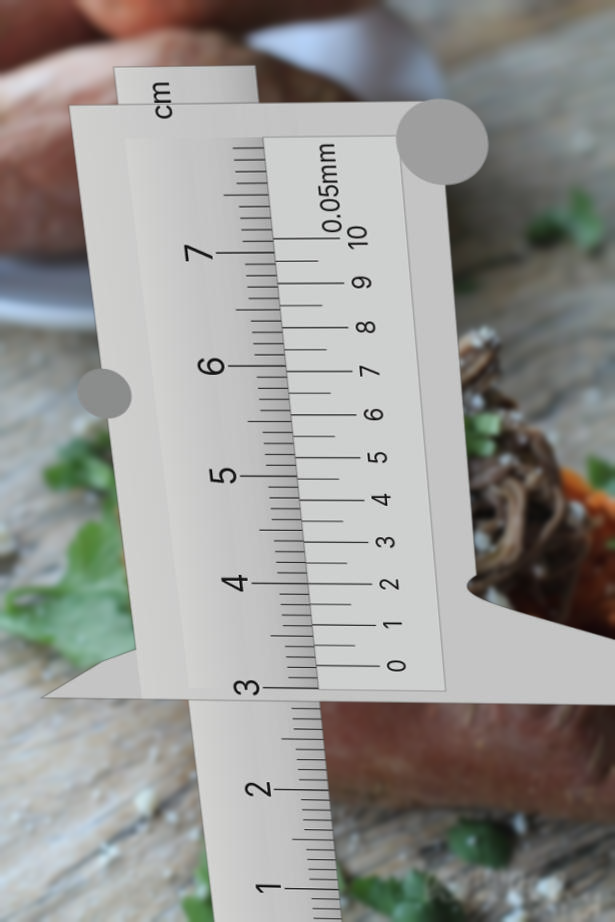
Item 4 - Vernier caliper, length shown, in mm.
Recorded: 32.2 mm
